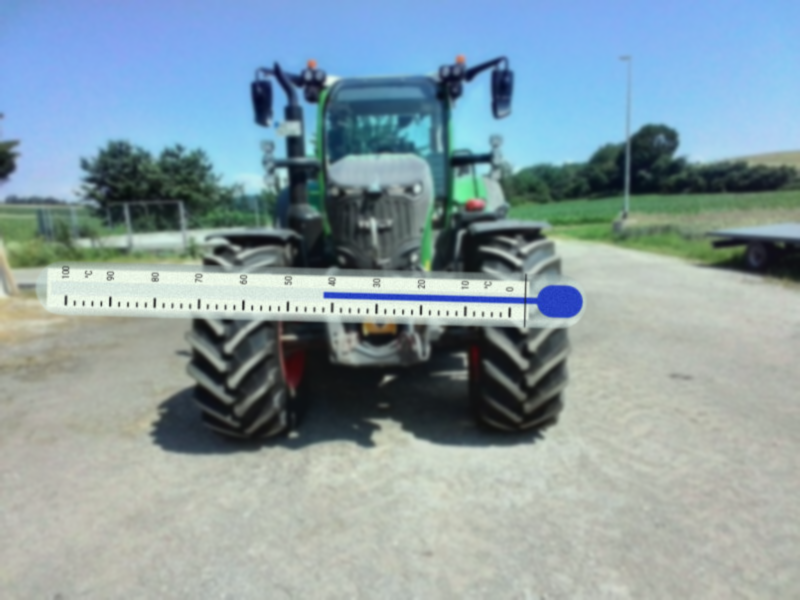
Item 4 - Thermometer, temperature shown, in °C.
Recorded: 42 °C
